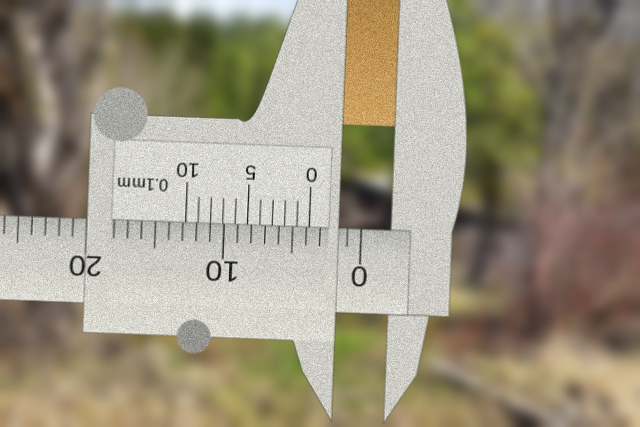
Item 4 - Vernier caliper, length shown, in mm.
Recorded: 3.8 mm
